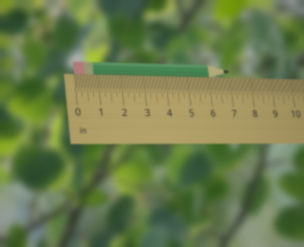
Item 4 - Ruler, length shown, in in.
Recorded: 7 in
